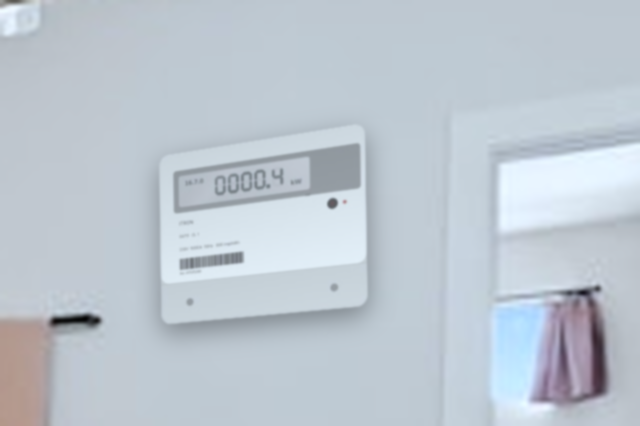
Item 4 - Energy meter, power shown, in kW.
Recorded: 0.4 kW
